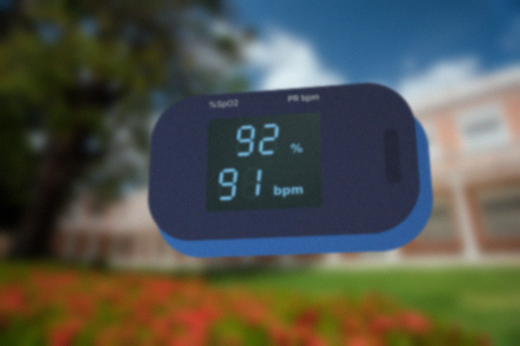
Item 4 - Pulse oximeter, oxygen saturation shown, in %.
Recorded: 92 %
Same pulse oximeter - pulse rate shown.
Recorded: 91 bpm
